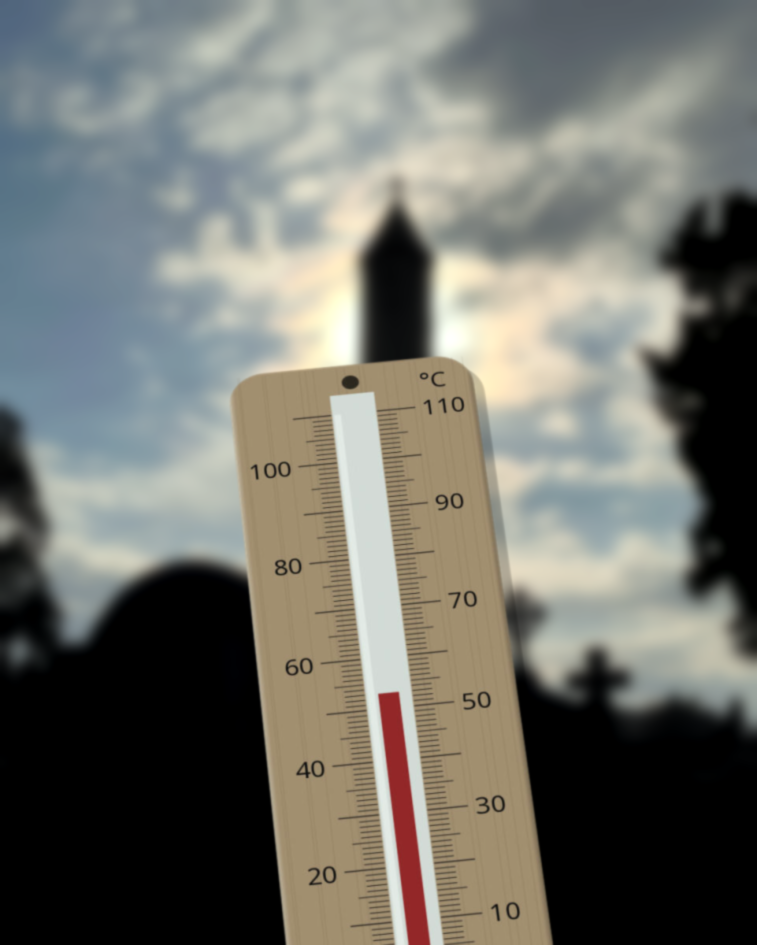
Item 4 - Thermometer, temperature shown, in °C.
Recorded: 53 °C
